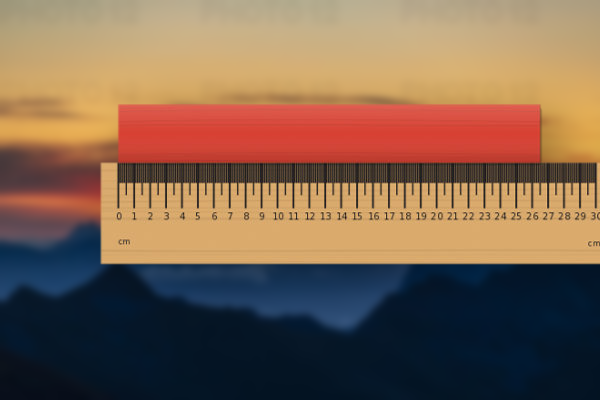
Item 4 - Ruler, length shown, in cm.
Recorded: 26.5 cm
